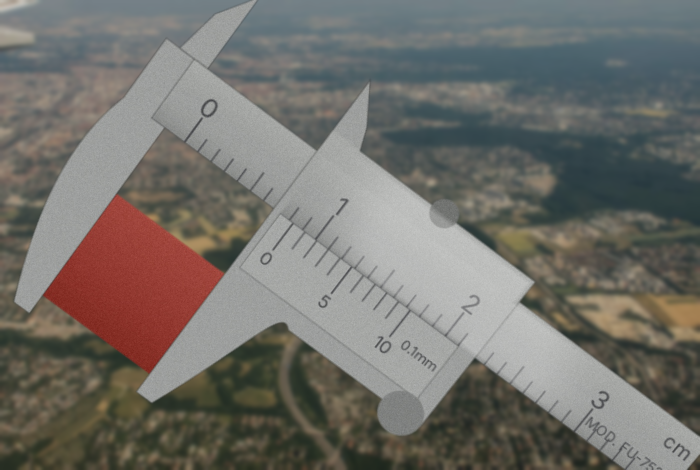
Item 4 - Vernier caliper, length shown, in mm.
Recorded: 8.3 mm
